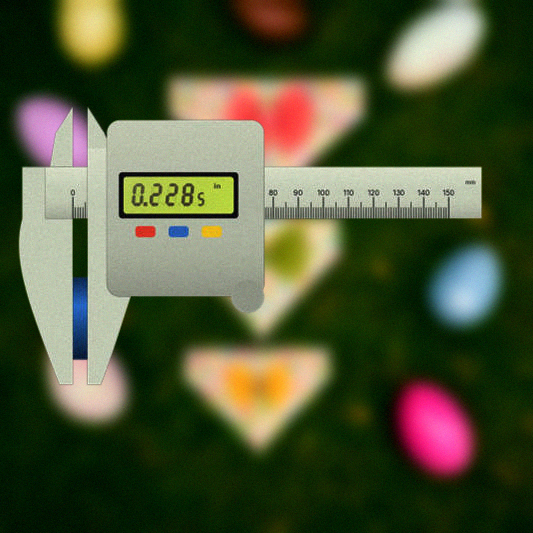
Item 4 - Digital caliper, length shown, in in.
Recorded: 0.2285 in
